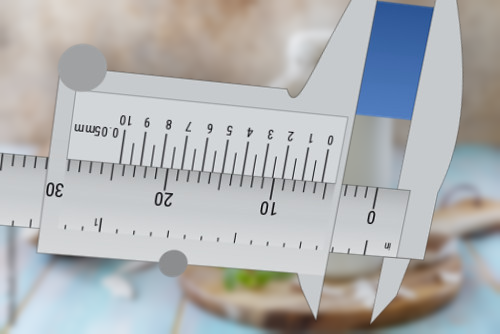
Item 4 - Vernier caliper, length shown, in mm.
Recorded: 5.4 mm
